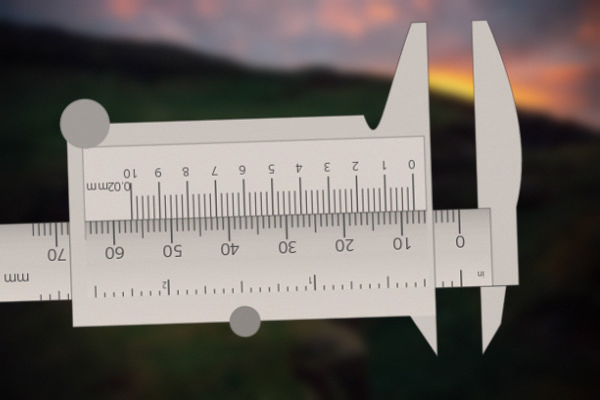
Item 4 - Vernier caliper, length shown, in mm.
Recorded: 7.8 mm
